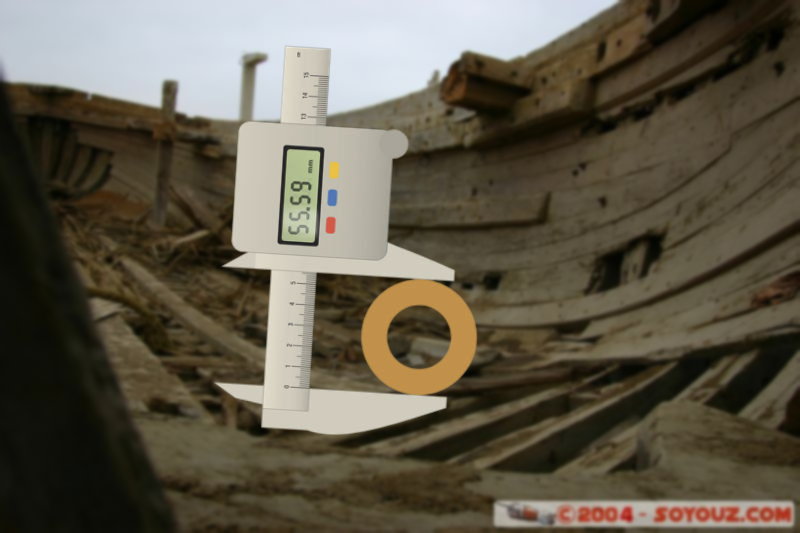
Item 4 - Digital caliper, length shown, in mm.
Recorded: 55.59 mm
